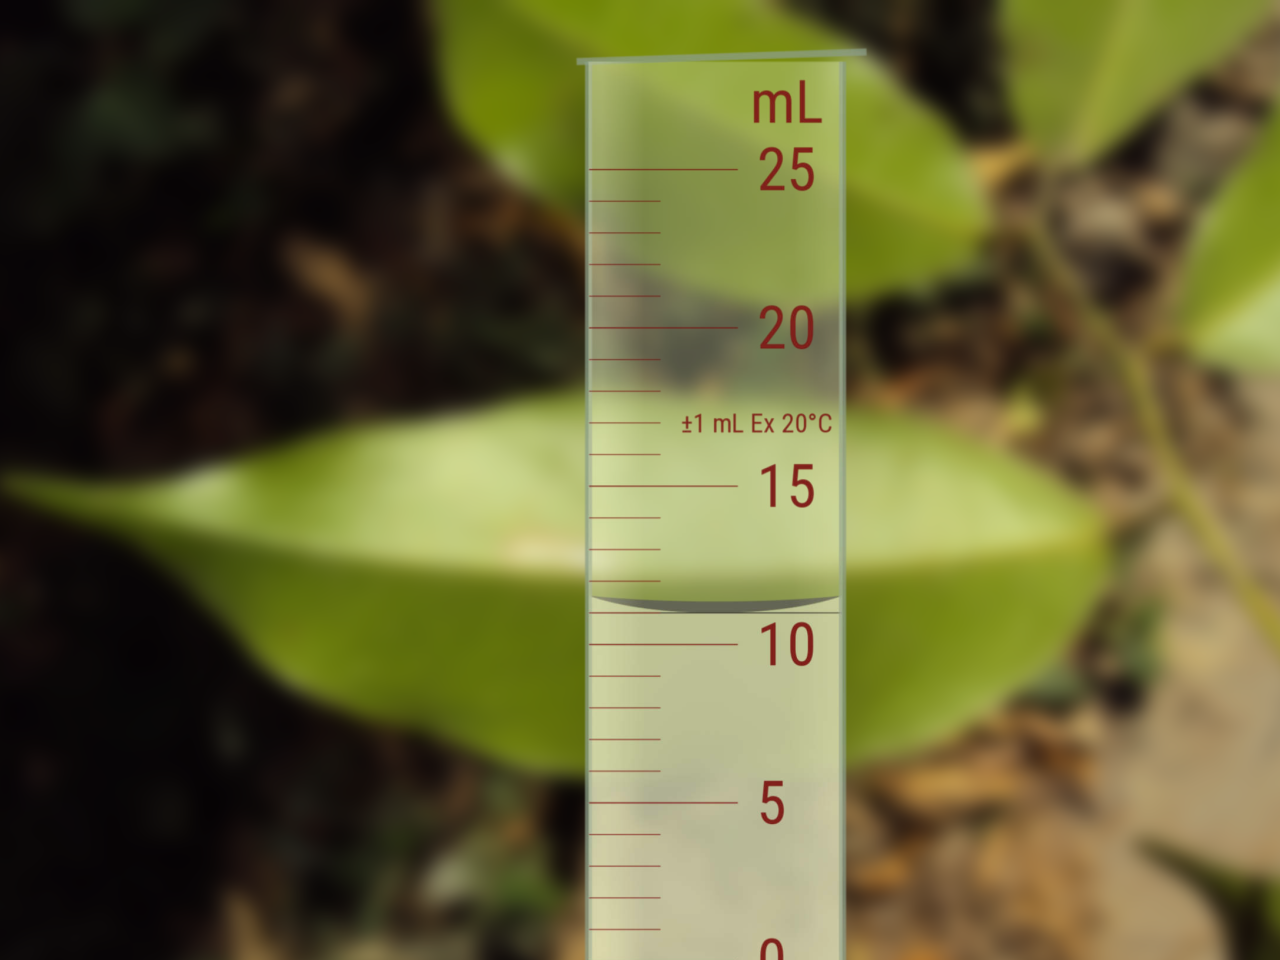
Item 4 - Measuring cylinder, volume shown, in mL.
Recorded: 11 mL
